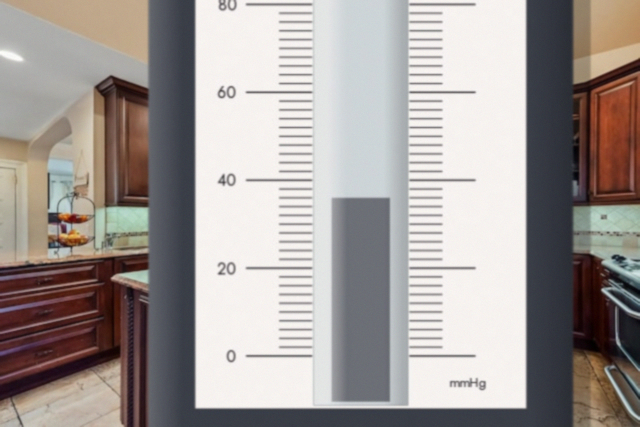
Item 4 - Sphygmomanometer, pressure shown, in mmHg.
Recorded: 36 mmHg
